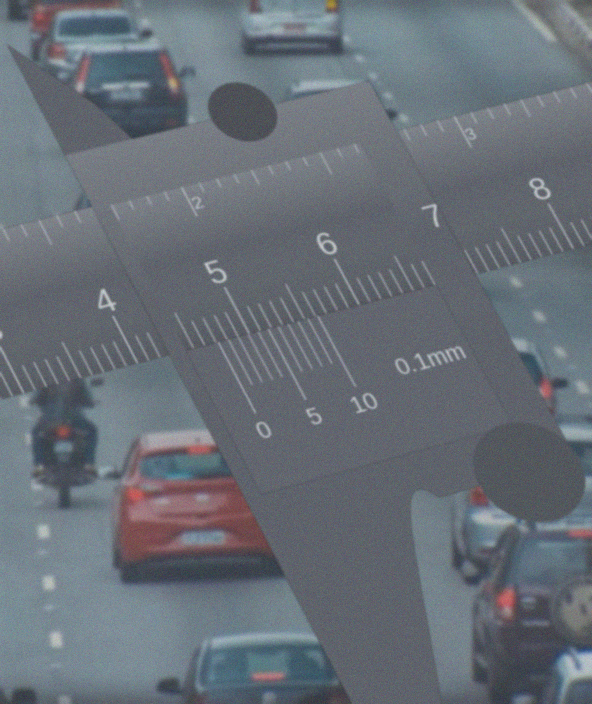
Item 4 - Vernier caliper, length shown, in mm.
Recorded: 47.2 mm
